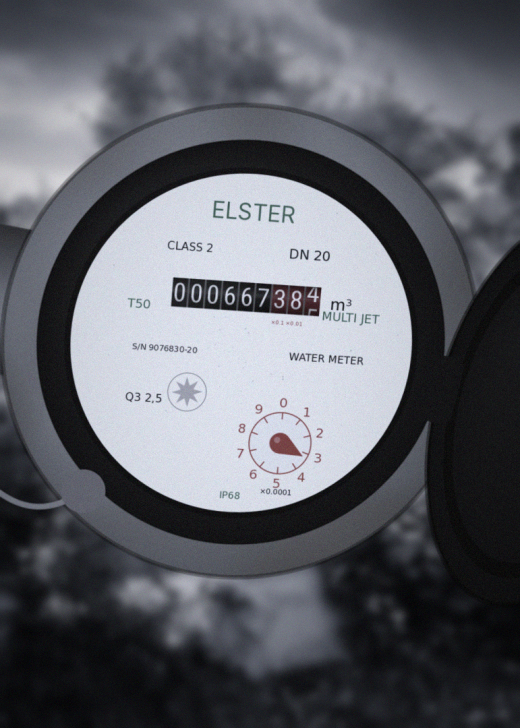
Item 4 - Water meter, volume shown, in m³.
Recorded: 667.3843 m³
